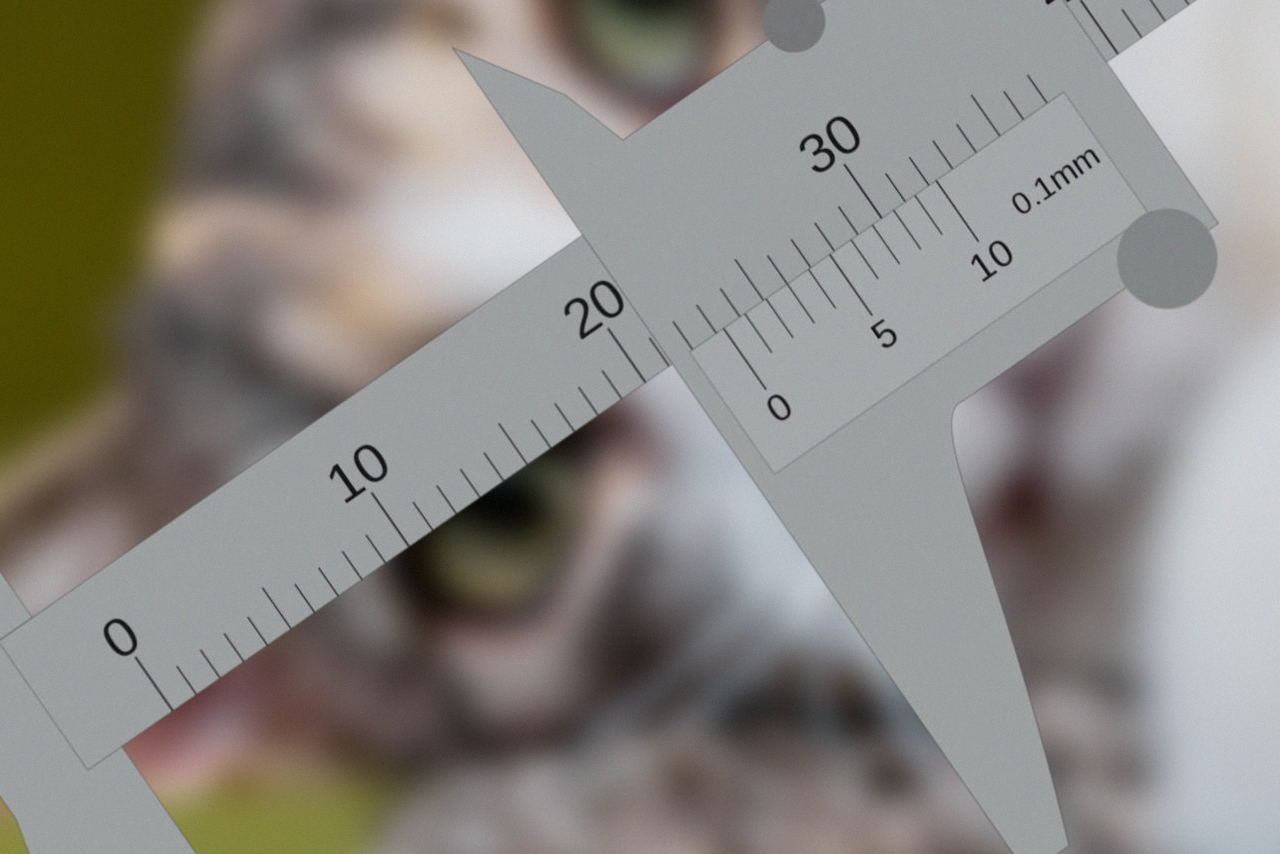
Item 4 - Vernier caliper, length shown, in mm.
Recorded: 23.3 mm
